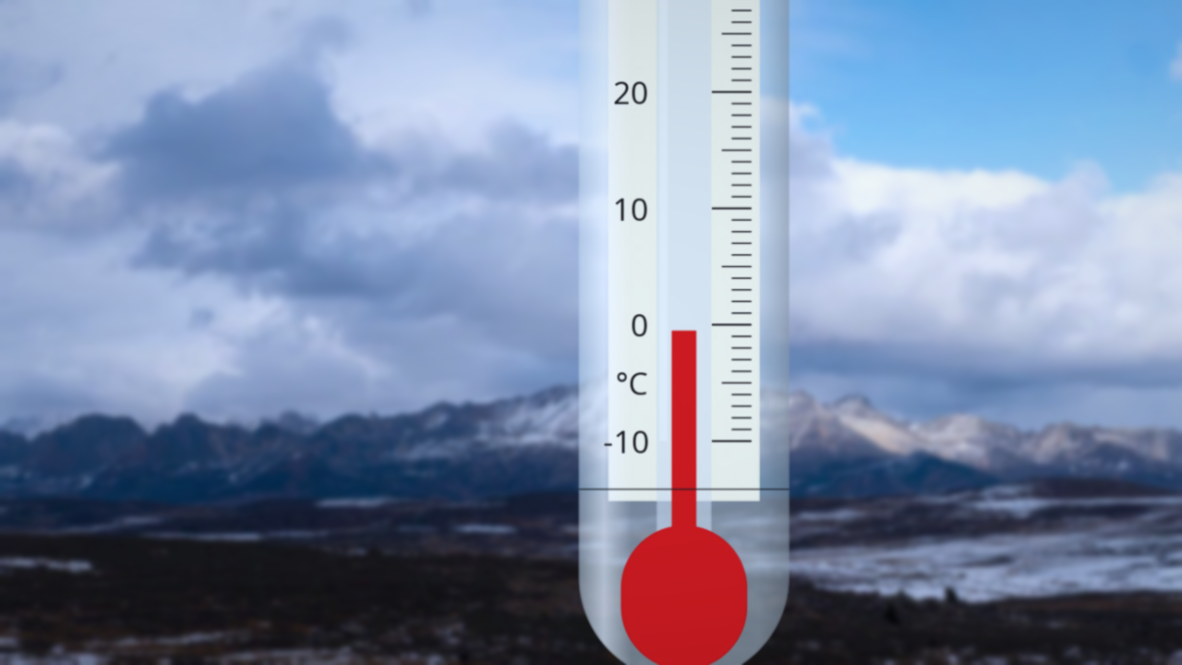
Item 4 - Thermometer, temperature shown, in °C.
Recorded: -0.5 °C
